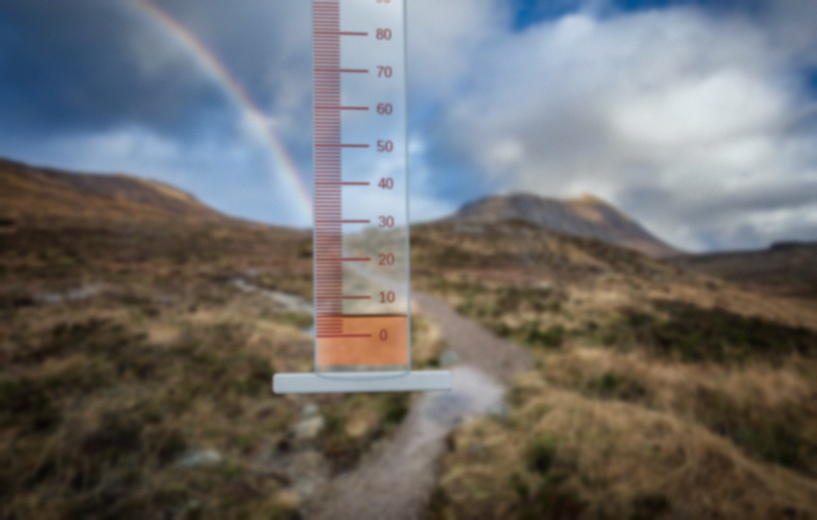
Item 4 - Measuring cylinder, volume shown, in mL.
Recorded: 5 mL
